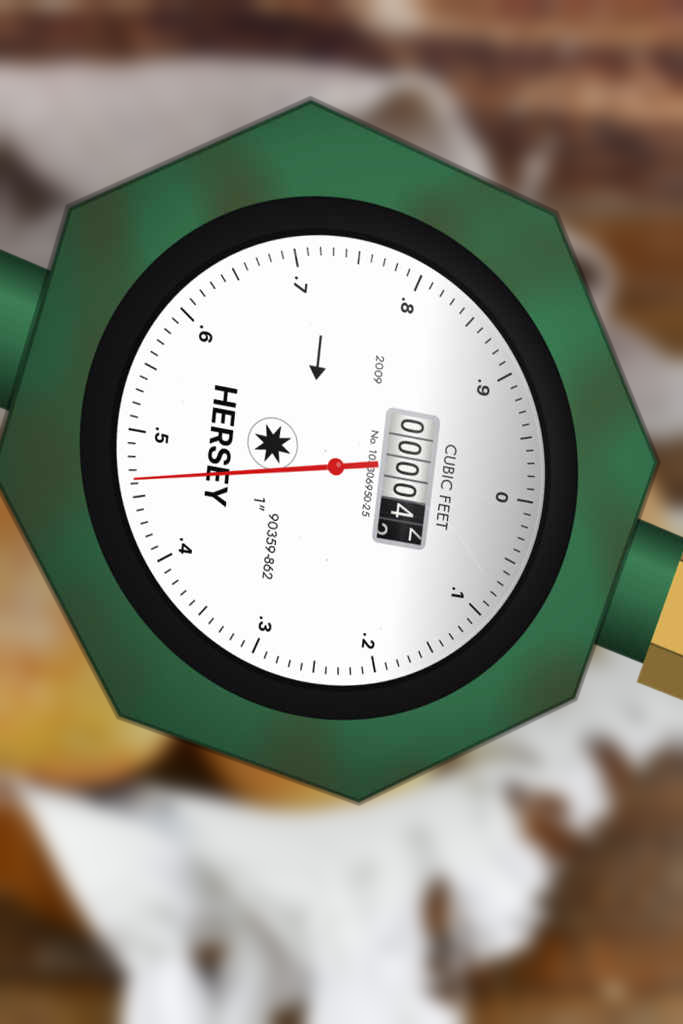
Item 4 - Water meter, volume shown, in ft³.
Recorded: 42.46 ft³
